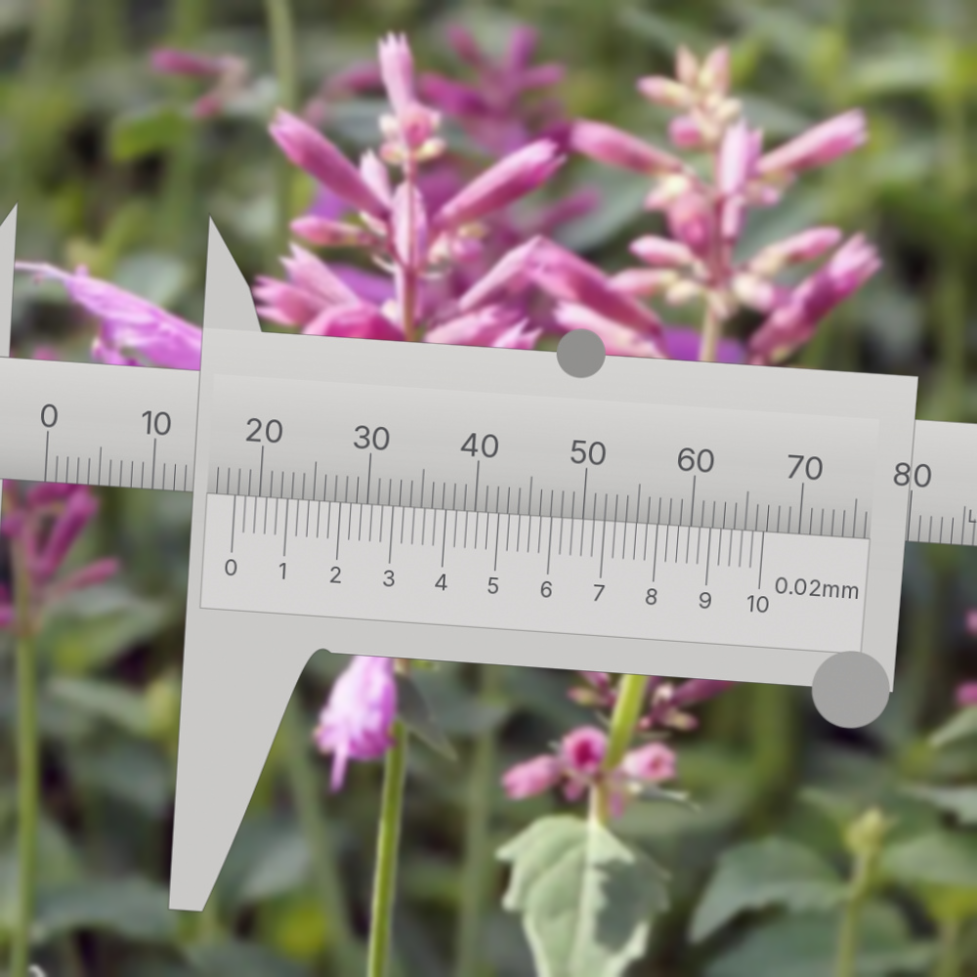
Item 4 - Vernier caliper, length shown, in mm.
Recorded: 17.7 mm
